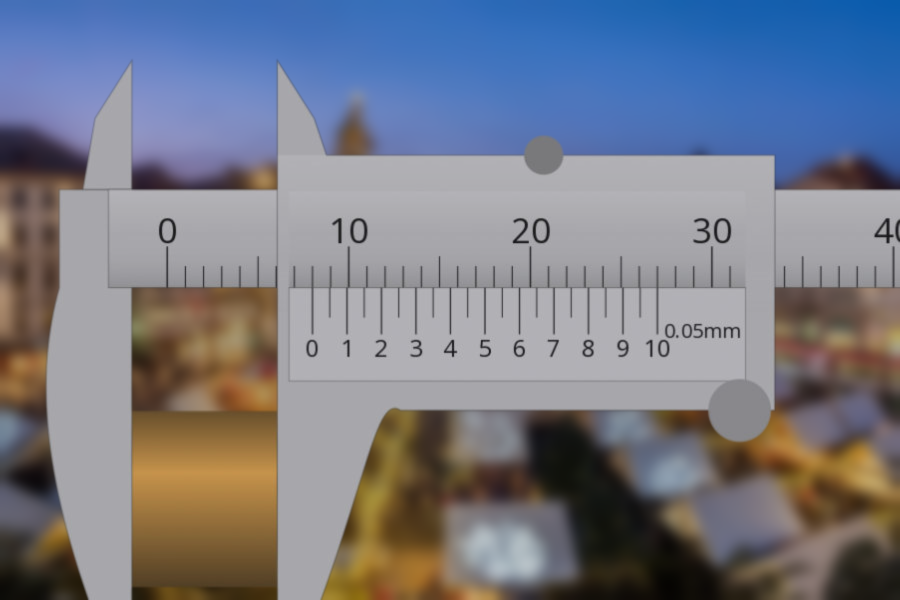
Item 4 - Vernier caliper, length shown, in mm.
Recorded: 8.0 mm
